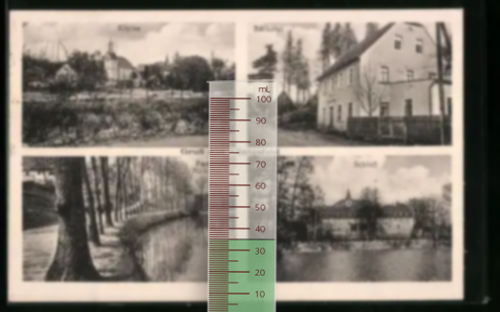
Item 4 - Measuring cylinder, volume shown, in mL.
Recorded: 35 mL
